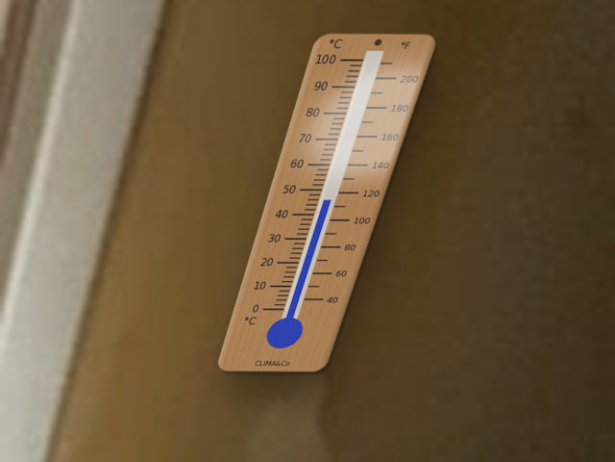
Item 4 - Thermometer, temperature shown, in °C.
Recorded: 46 °C
